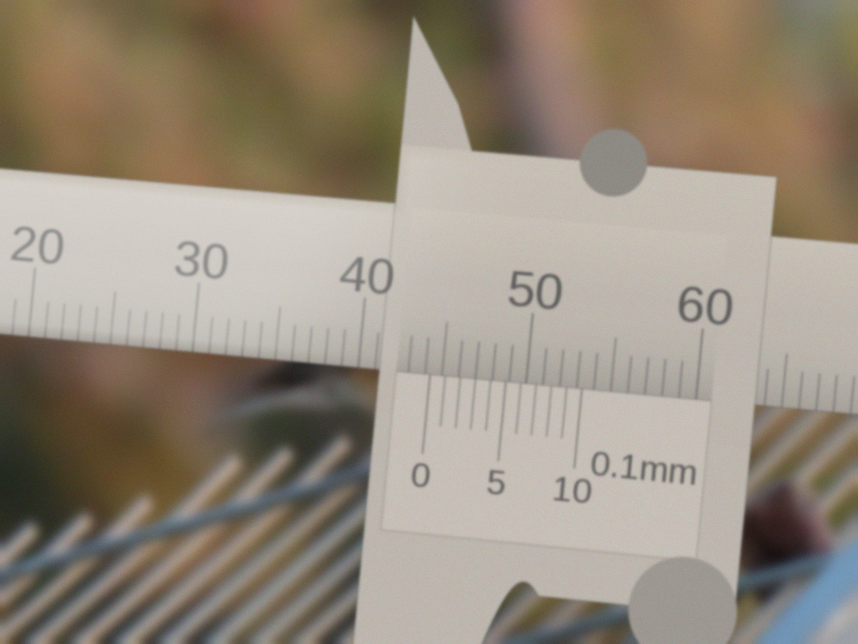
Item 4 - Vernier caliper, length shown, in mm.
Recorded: 44.3 mm
